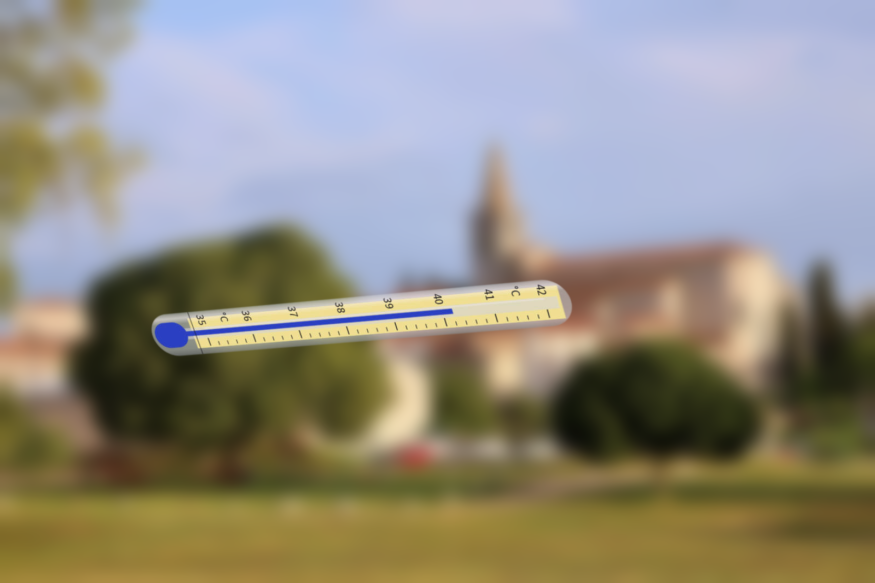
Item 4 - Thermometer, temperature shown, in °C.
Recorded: 40.2 °C
